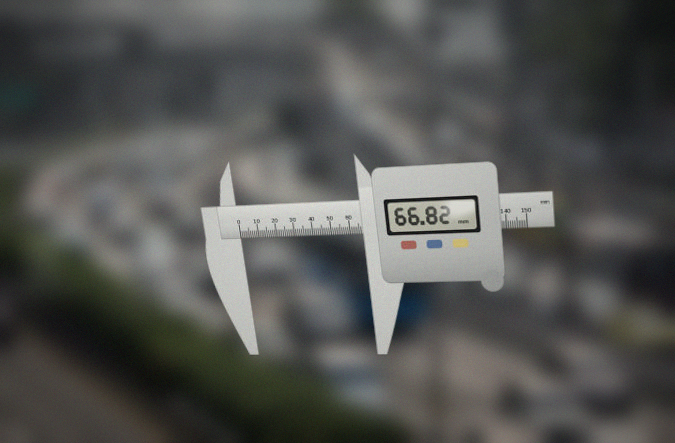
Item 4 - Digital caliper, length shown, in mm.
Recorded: 66.82 mm
